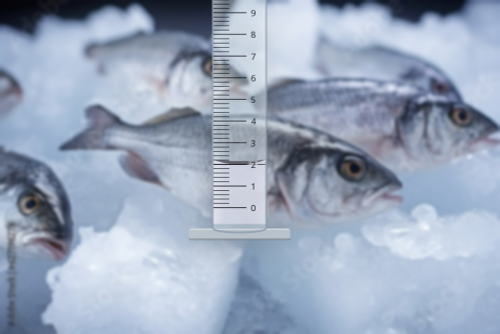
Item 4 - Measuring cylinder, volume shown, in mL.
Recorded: 2 mL
